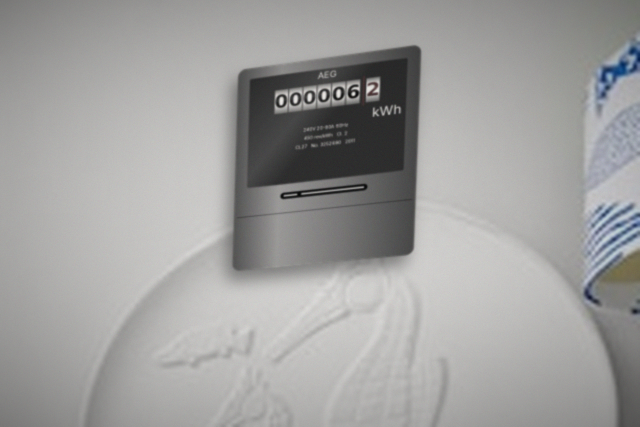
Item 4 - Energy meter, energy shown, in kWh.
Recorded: 6.2 kWh
